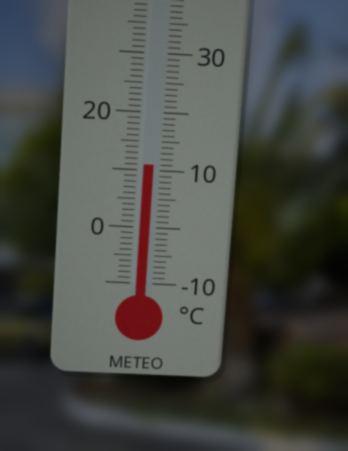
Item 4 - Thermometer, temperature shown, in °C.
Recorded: 11 °C
